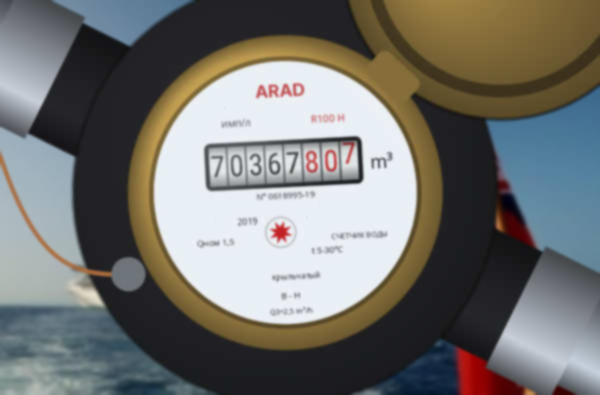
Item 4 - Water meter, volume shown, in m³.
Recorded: 70367.807 m³
